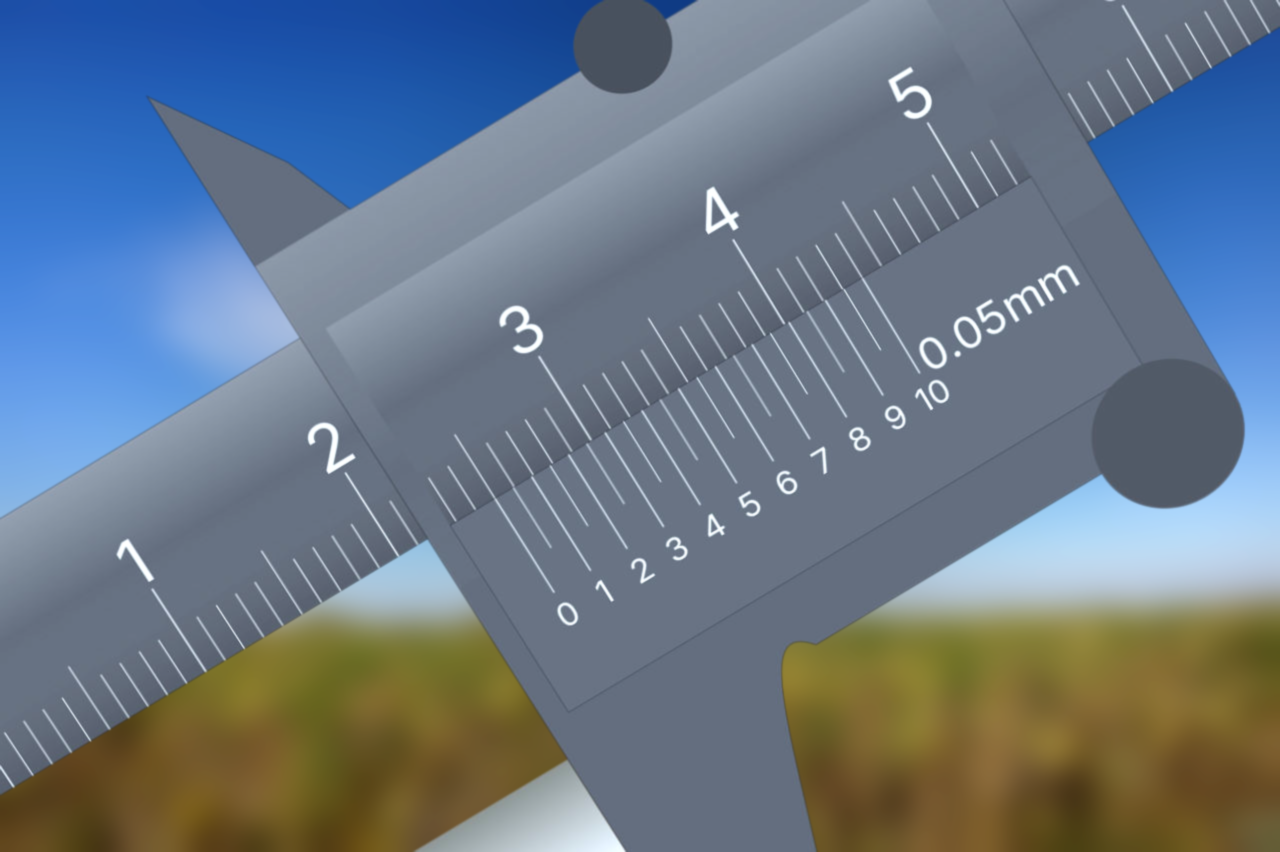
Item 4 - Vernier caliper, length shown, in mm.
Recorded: 25.0 mm
